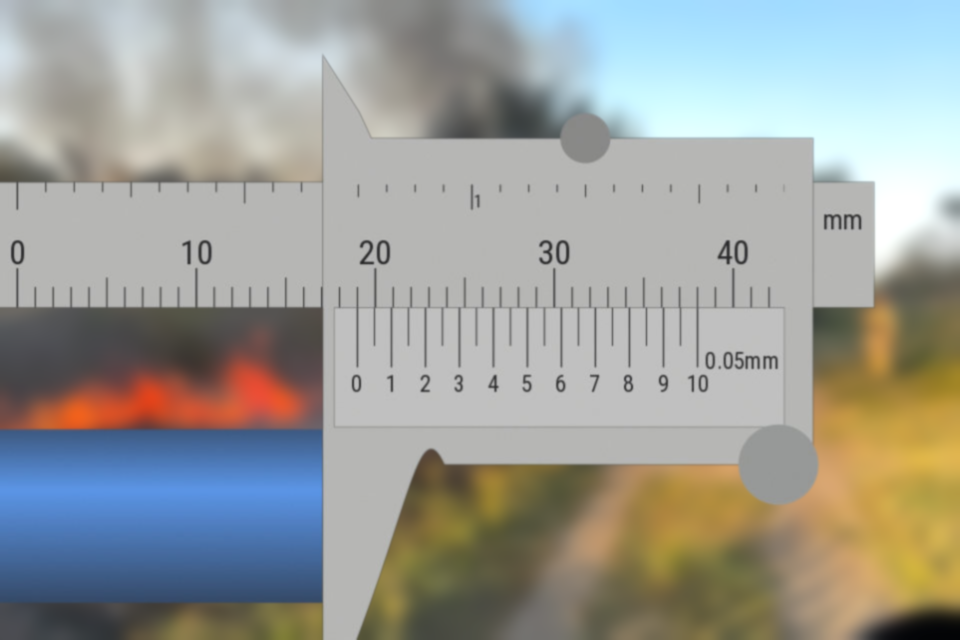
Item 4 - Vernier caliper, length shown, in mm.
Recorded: 19.0 mm
